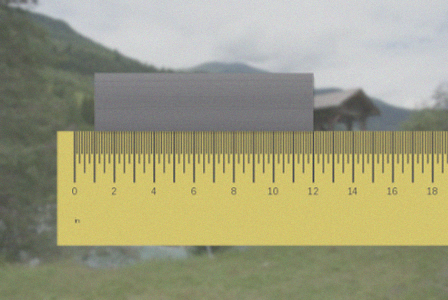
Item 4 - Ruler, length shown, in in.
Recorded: 11 in
